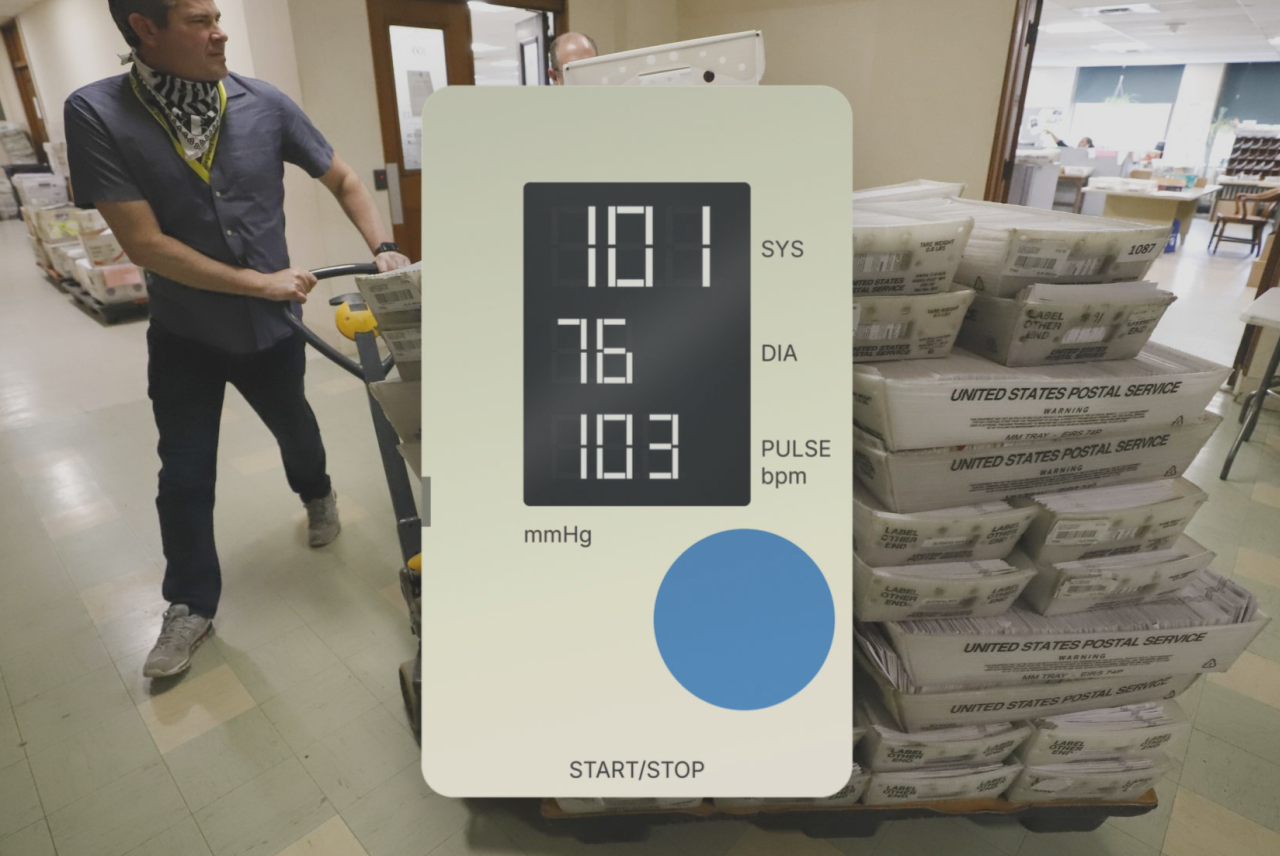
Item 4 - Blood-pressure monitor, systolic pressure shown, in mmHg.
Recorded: 101 mmHg
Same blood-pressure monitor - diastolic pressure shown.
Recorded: 76 mmHg
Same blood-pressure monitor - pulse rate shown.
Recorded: 103 bpm
